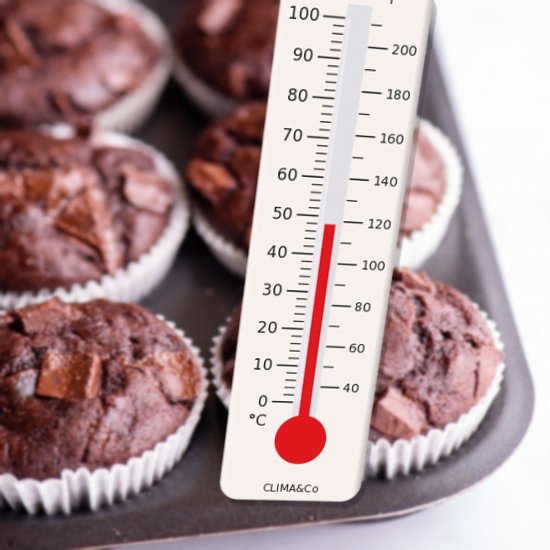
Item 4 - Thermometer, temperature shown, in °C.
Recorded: 48 °C
